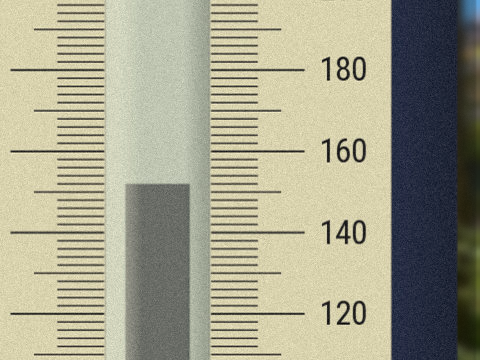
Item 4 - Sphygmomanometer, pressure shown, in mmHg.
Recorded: 152 mmHg
